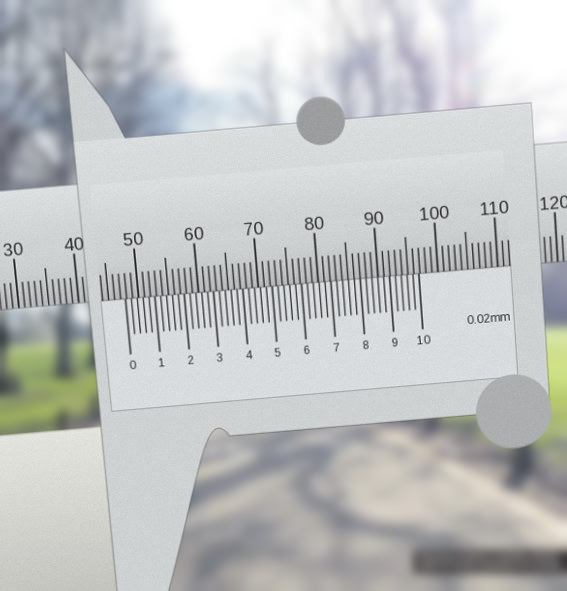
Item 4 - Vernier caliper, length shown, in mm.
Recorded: 47.8 mm
